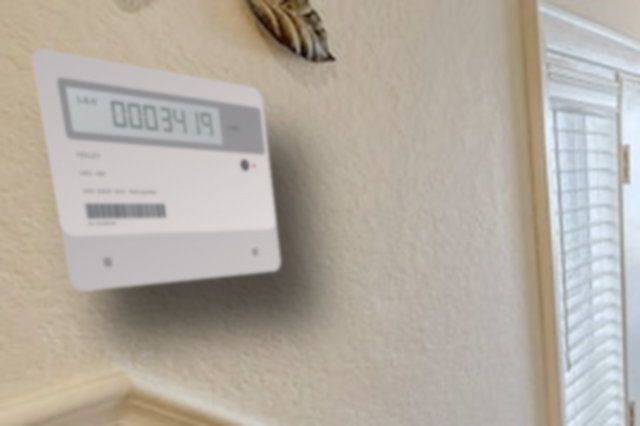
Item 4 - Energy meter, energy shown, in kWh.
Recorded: 3419 kWh
